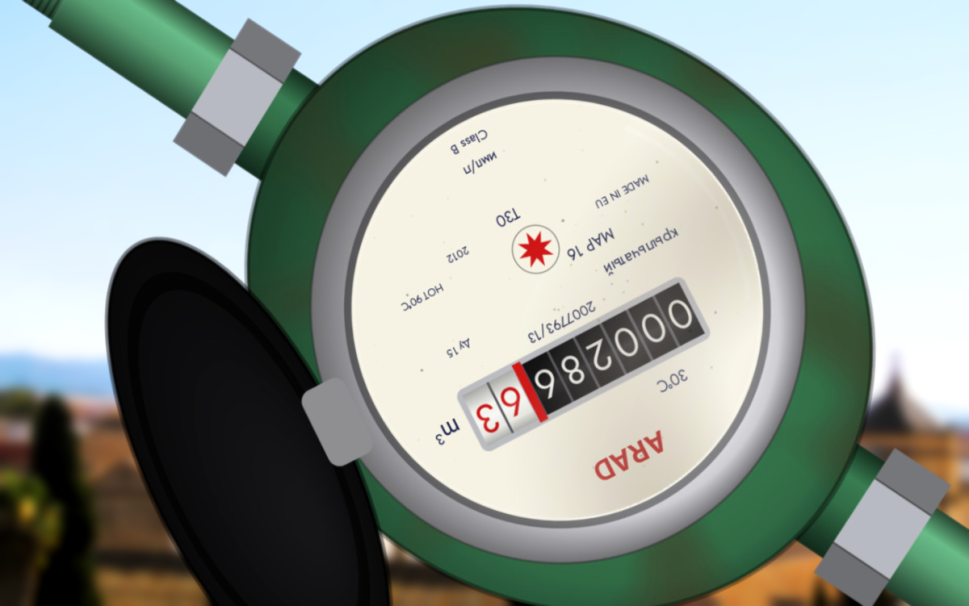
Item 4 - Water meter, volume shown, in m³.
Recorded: 286.63 m³
